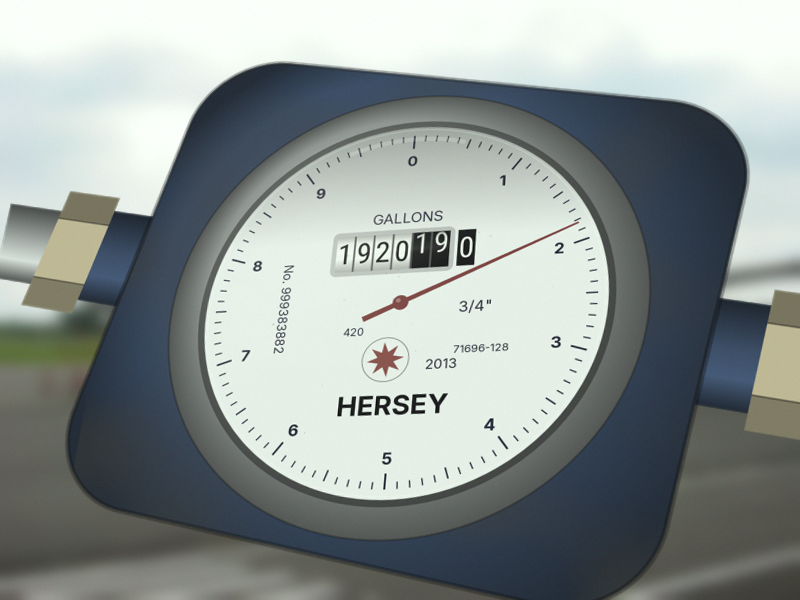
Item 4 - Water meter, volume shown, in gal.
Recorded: 1920191.8 gal
